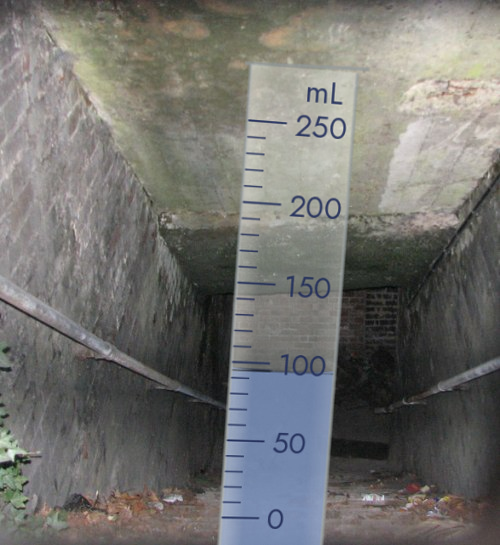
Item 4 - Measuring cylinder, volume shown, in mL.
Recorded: 95 mL
